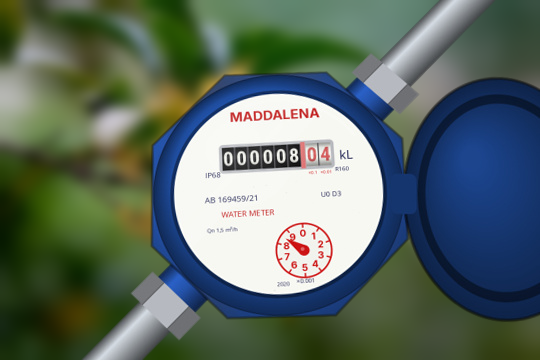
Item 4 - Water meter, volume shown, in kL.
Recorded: 8.048 kL
